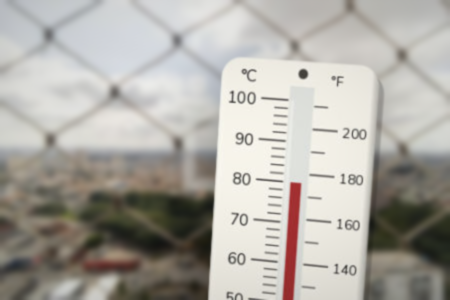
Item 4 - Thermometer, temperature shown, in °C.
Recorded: 80 °C
